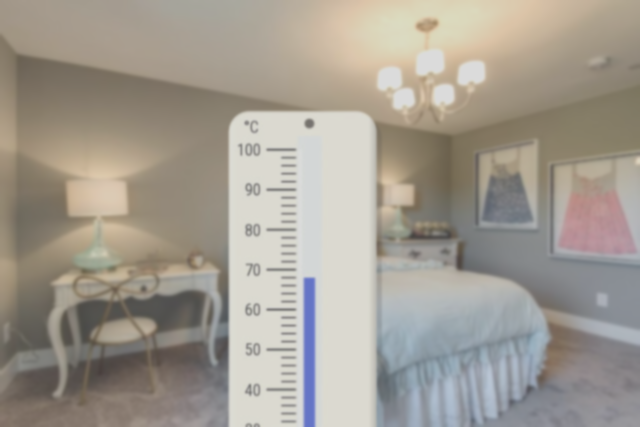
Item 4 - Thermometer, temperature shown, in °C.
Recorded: 68 °C
